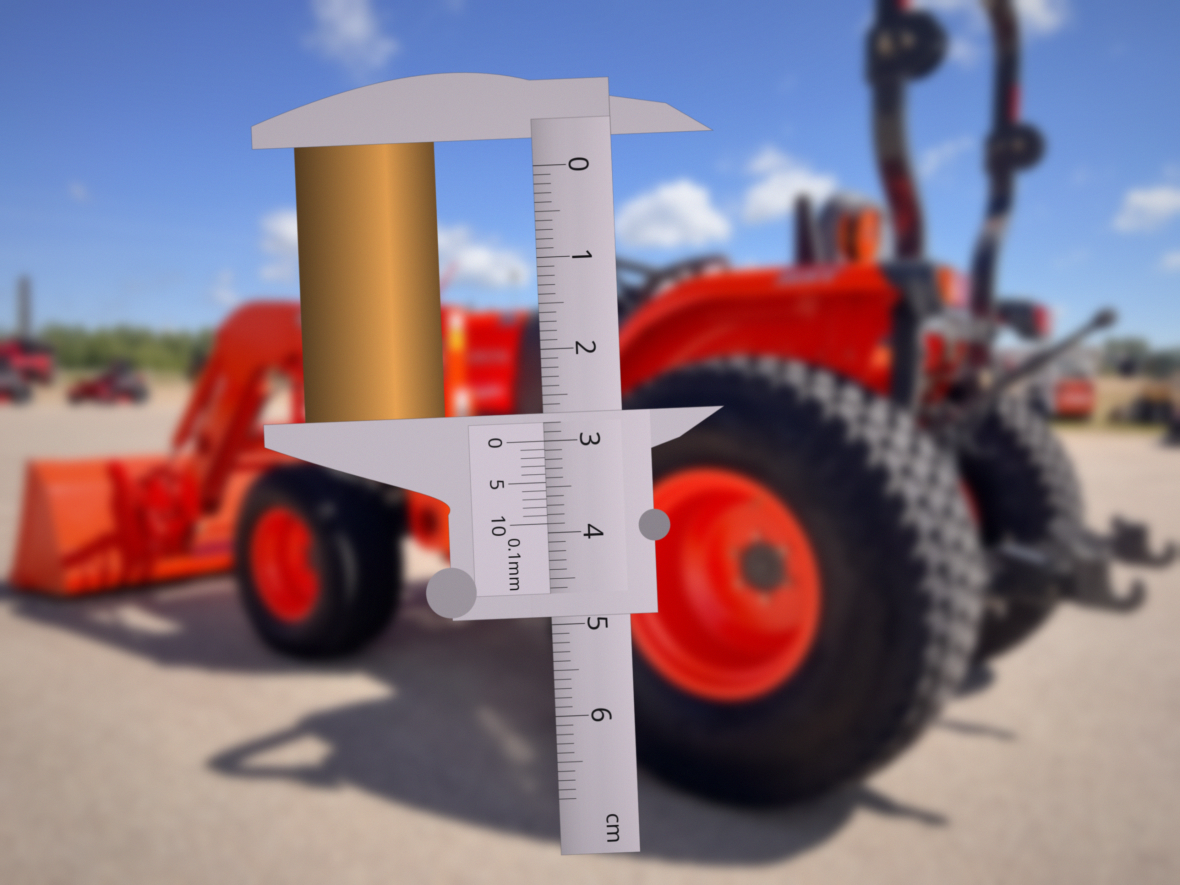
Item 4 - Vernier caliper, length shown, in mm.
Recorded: 30.0 mm
